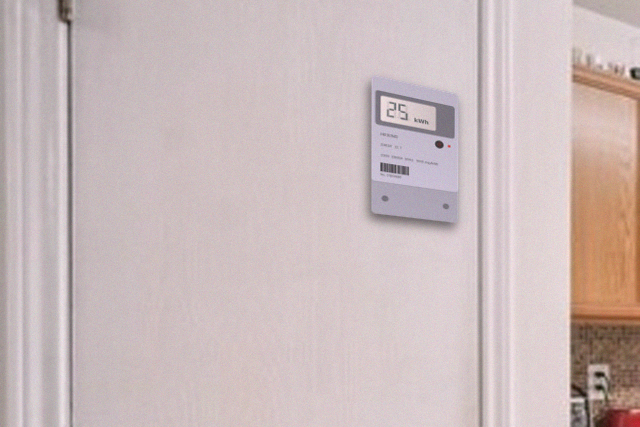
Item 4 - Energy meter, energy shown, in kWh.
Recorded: 25 kWh
